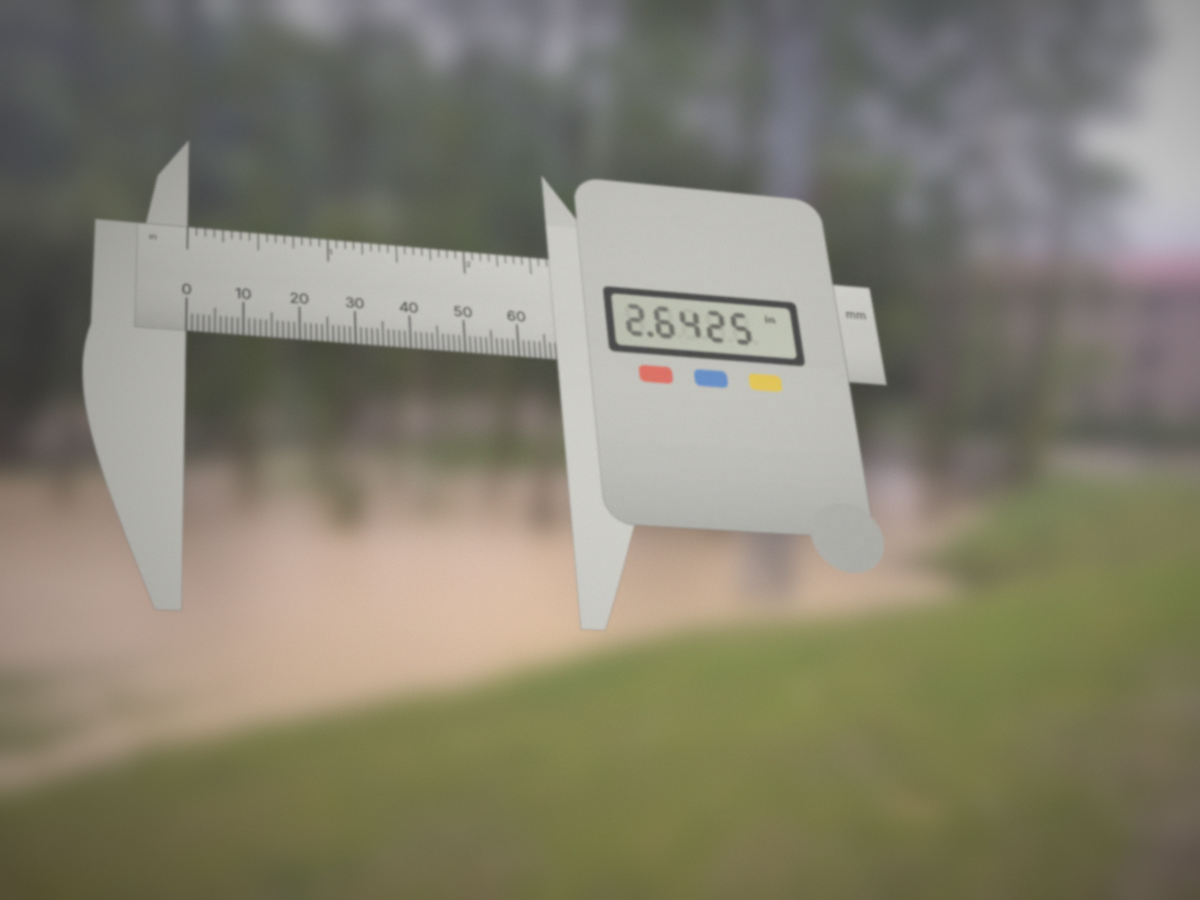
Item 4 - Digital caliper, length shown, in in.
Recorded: 2.6425 in
